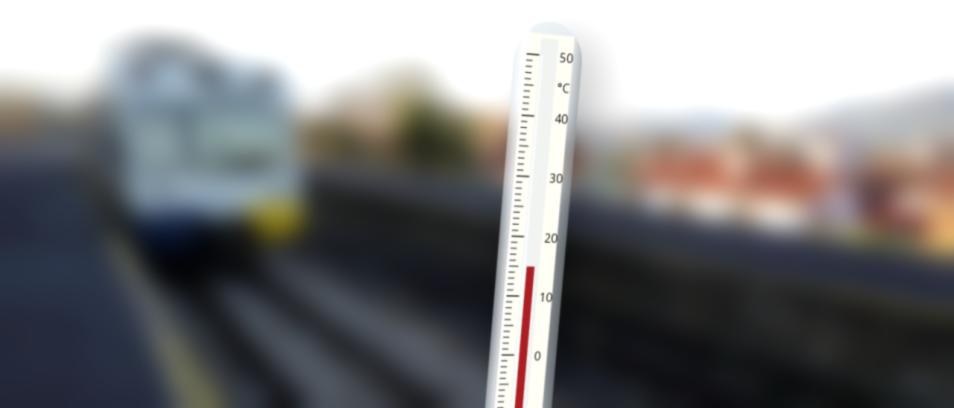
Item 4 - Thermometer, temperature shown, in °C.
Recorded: 15 °C
